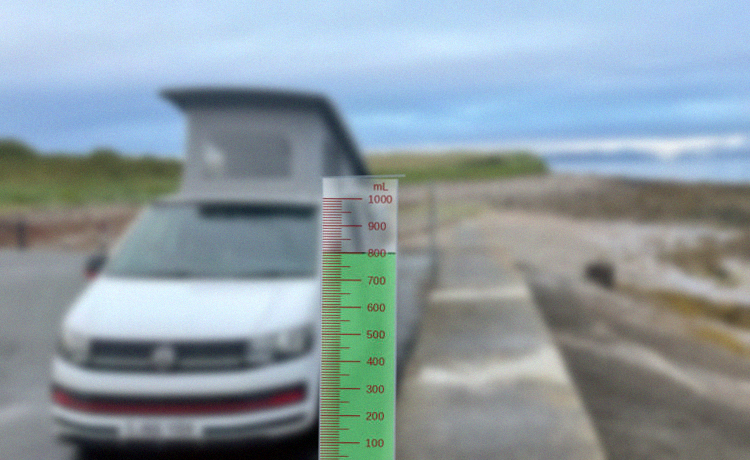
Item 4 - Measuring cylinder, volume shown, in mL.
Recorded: 800 mL
